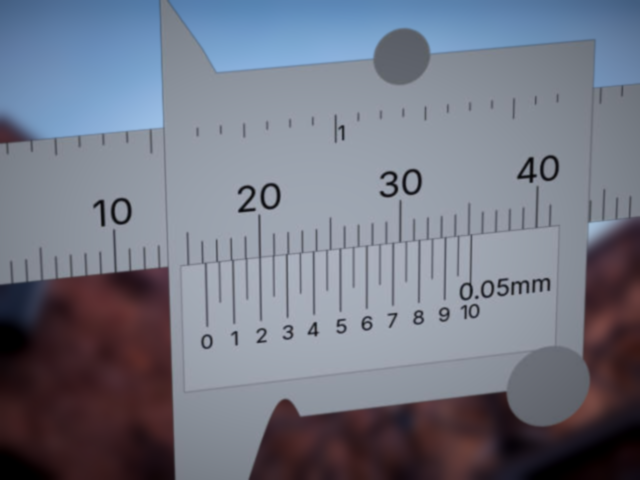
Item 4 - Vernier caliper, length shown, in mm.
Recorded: 16.2 mm
